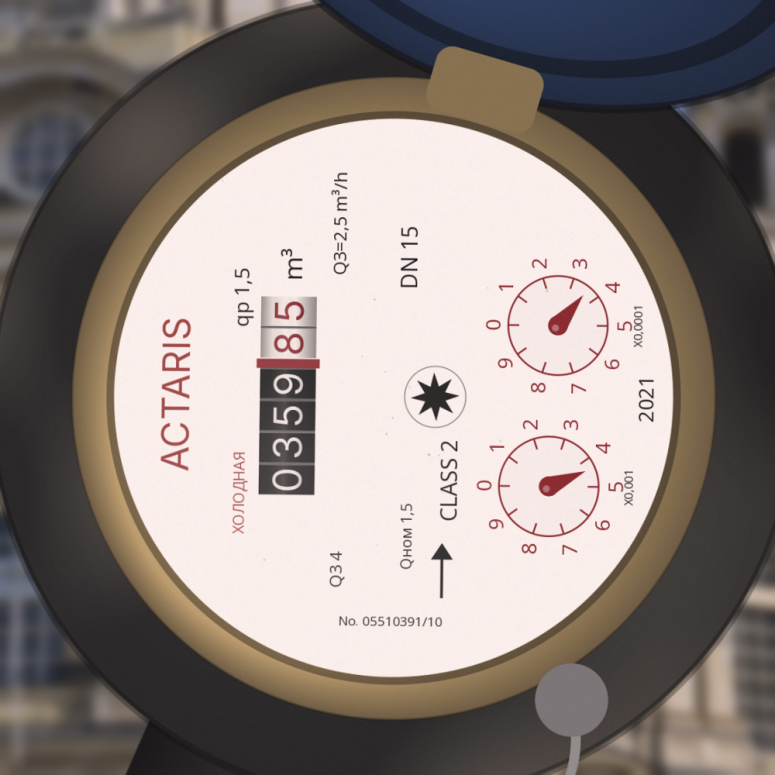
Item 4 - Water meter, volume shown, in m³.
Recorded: 359.8543 m³
